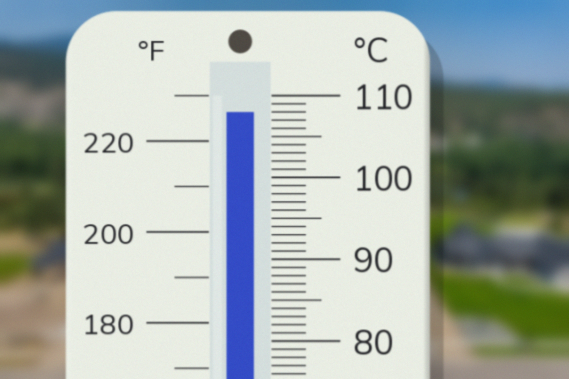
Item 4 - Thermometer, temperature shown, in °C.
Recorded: 108 °C
